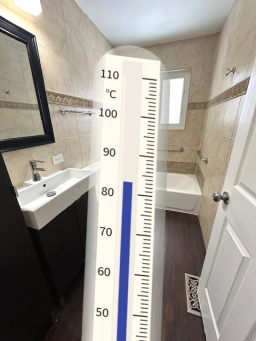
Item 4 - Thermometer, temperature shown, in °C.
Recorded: 83 °C
